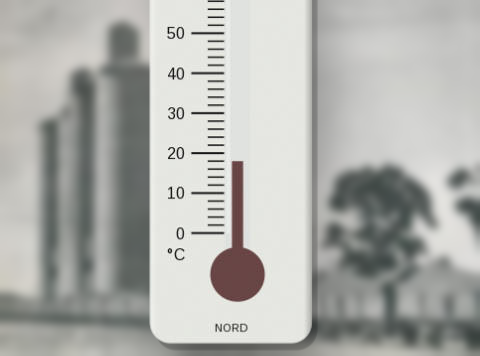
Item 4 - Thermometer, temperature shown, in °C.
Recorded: 18 °C
